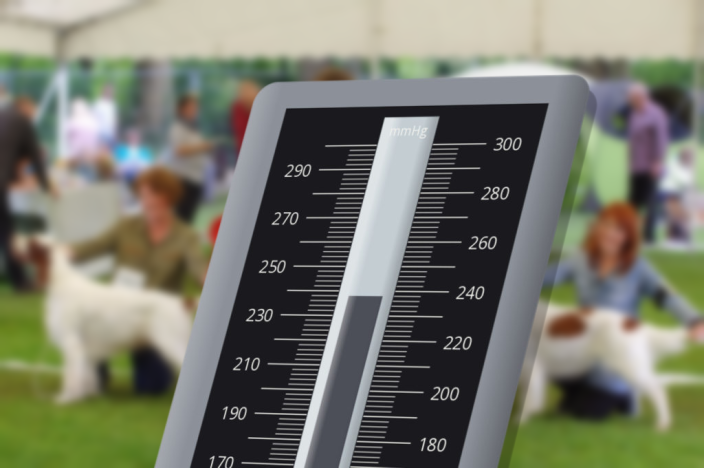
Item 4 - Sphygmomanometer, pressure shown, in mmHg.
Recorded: 238 mmHg
